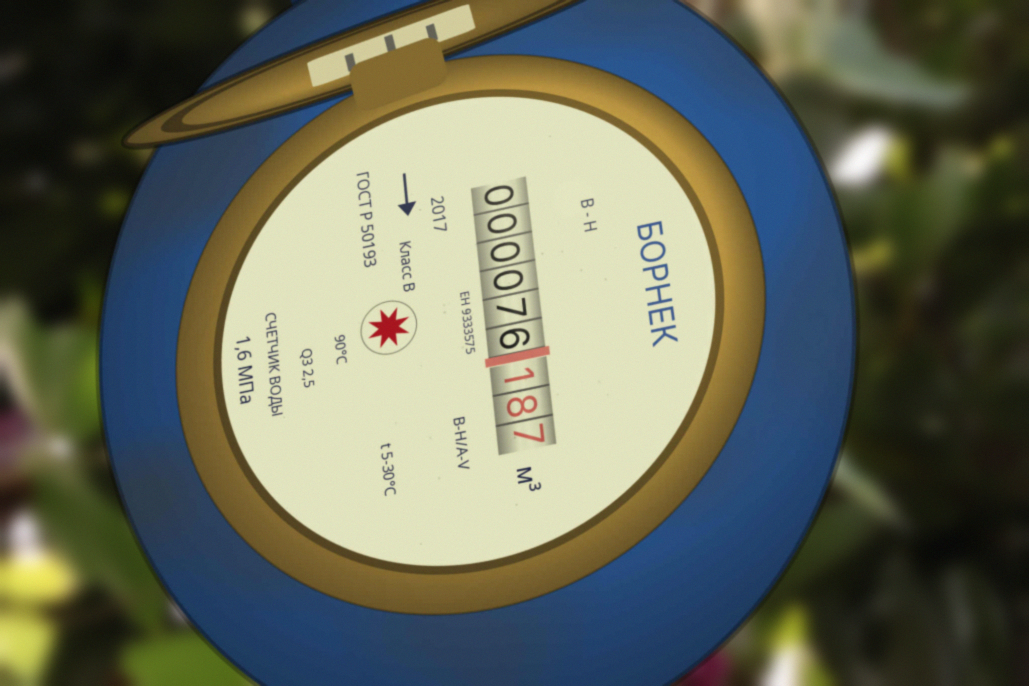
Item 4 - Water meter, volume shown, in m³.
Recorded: 76.187 m³
